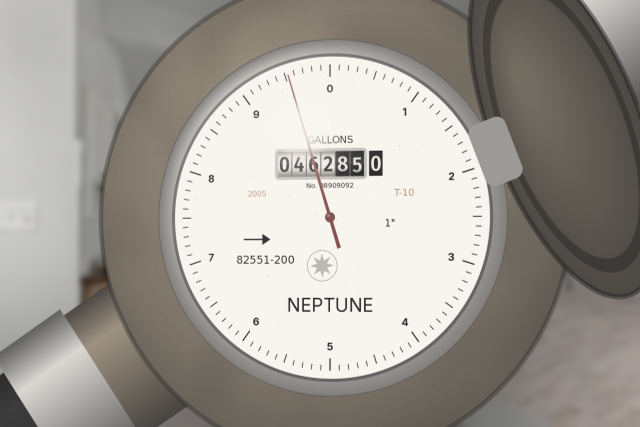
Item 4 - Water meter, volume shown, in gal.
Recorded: 462849.5 gal
